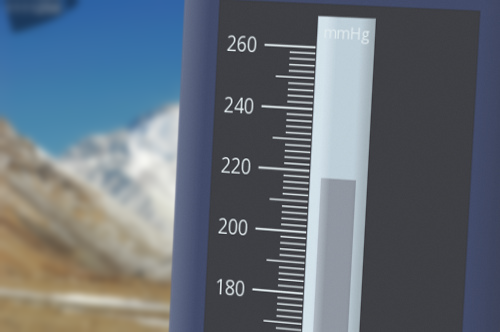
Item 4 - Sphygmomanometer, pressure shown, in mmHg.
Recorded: 218 mmHg
